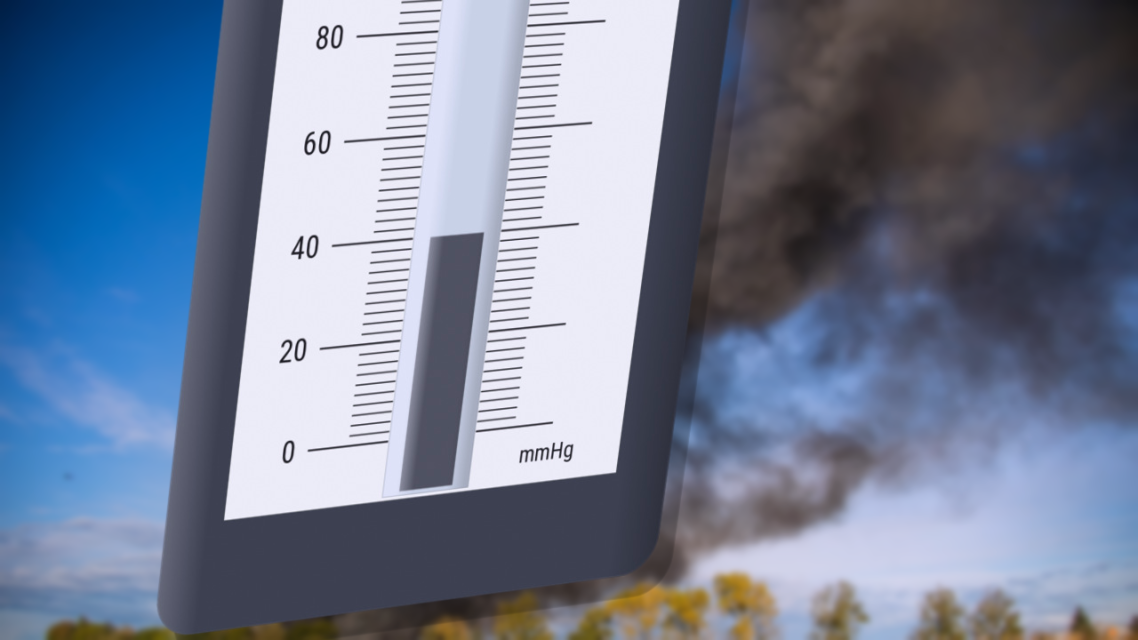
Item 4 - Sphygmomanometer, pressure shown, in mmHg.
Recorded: 40 mmHg
